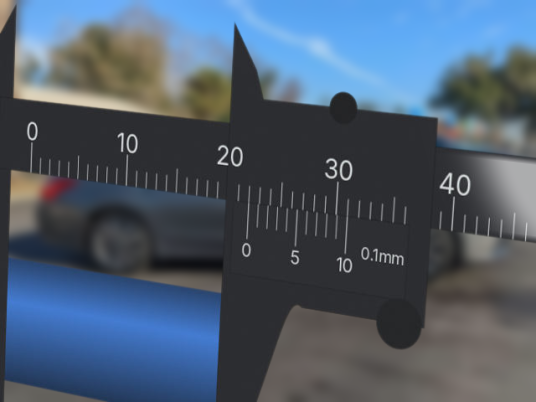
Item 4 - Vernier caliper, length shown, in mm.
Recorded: 22.0 mm
